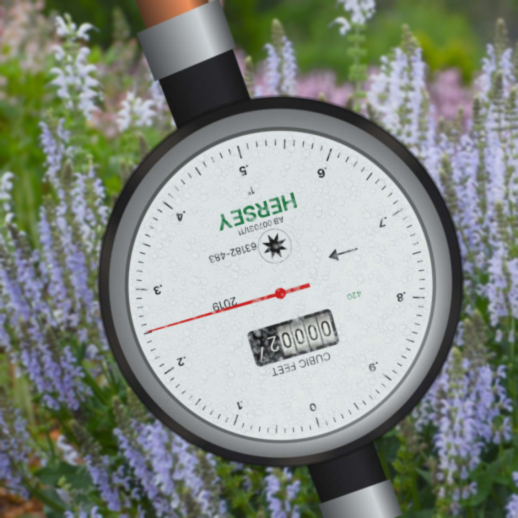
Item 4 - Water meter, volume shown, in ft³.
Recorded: 27.25 ft³
